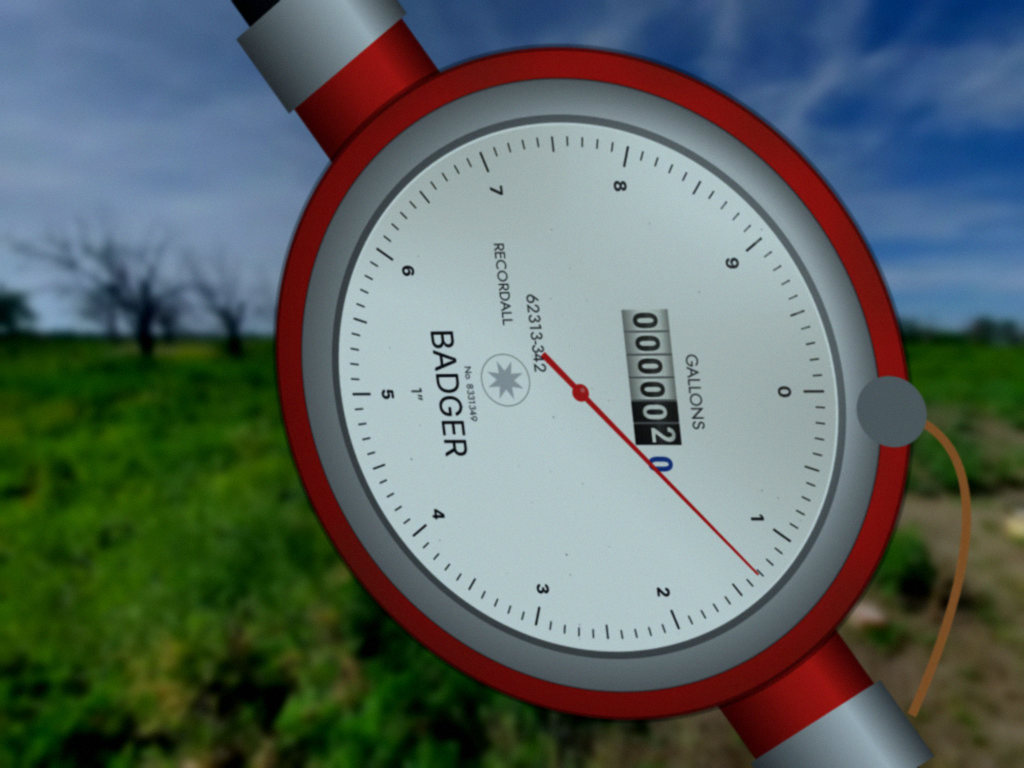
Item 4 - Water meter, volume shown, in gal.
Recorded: 21.3 gal
